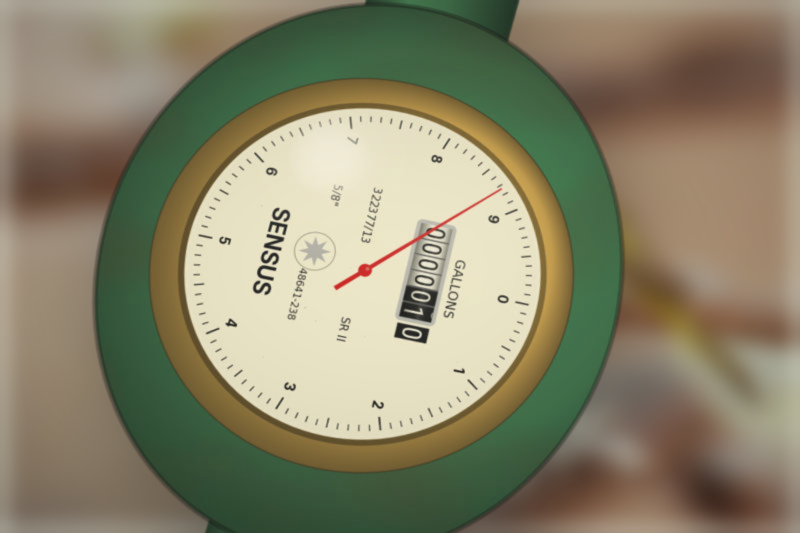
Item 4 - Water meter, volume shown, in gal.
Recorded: 8.7 gal
